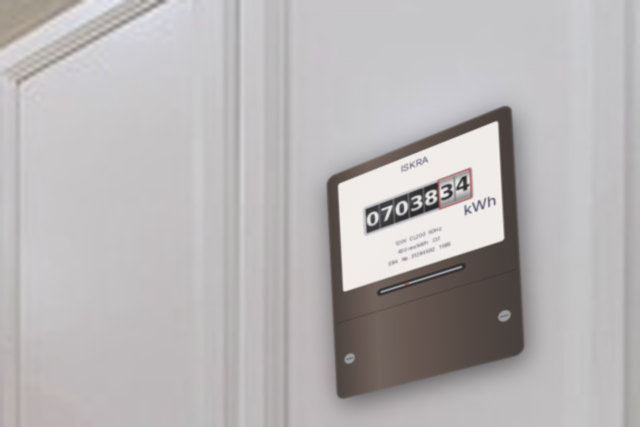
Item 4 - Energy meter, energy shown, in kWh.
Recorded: 7038.34 kWh
